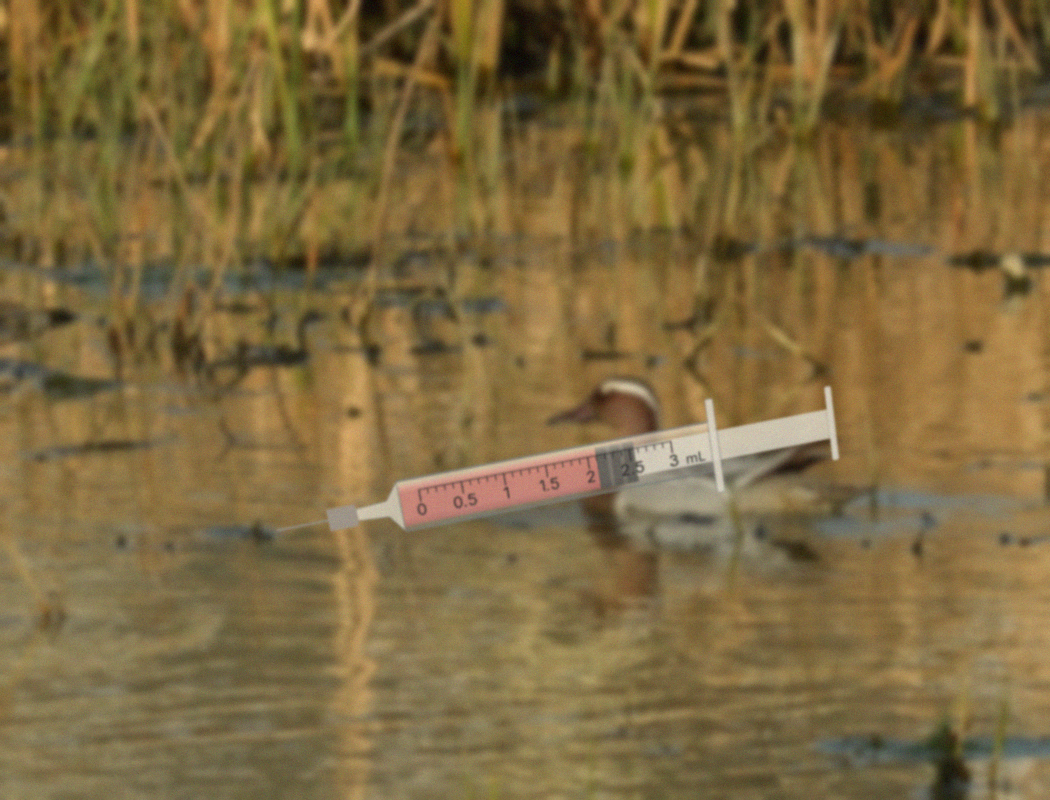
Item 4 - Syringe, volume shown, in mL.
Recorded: 2.1 mL
